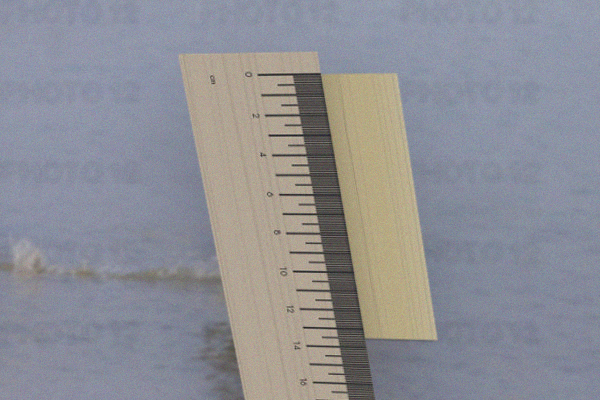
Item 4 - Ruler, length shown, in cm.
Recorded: 13.5 cm
